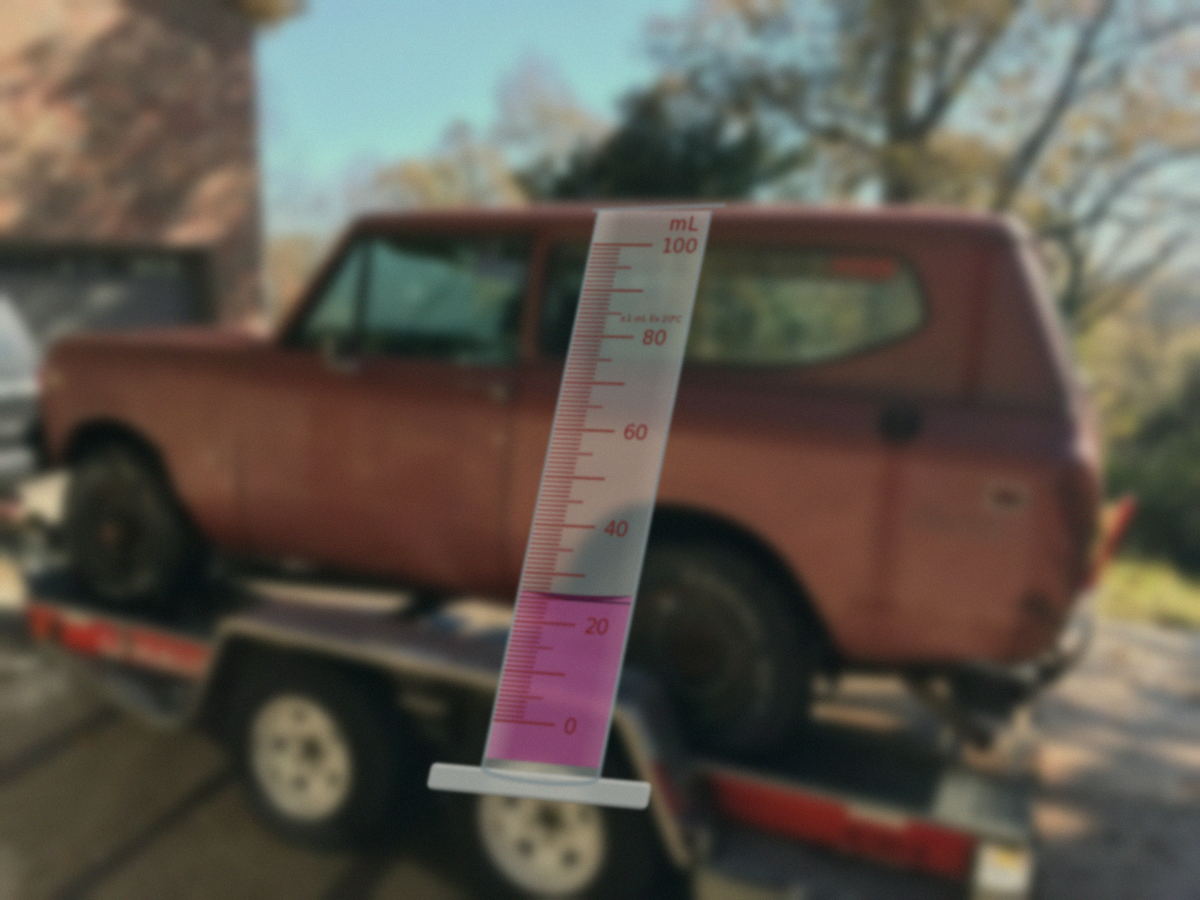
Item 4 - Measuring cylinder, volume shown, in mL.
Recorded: 25 mL
